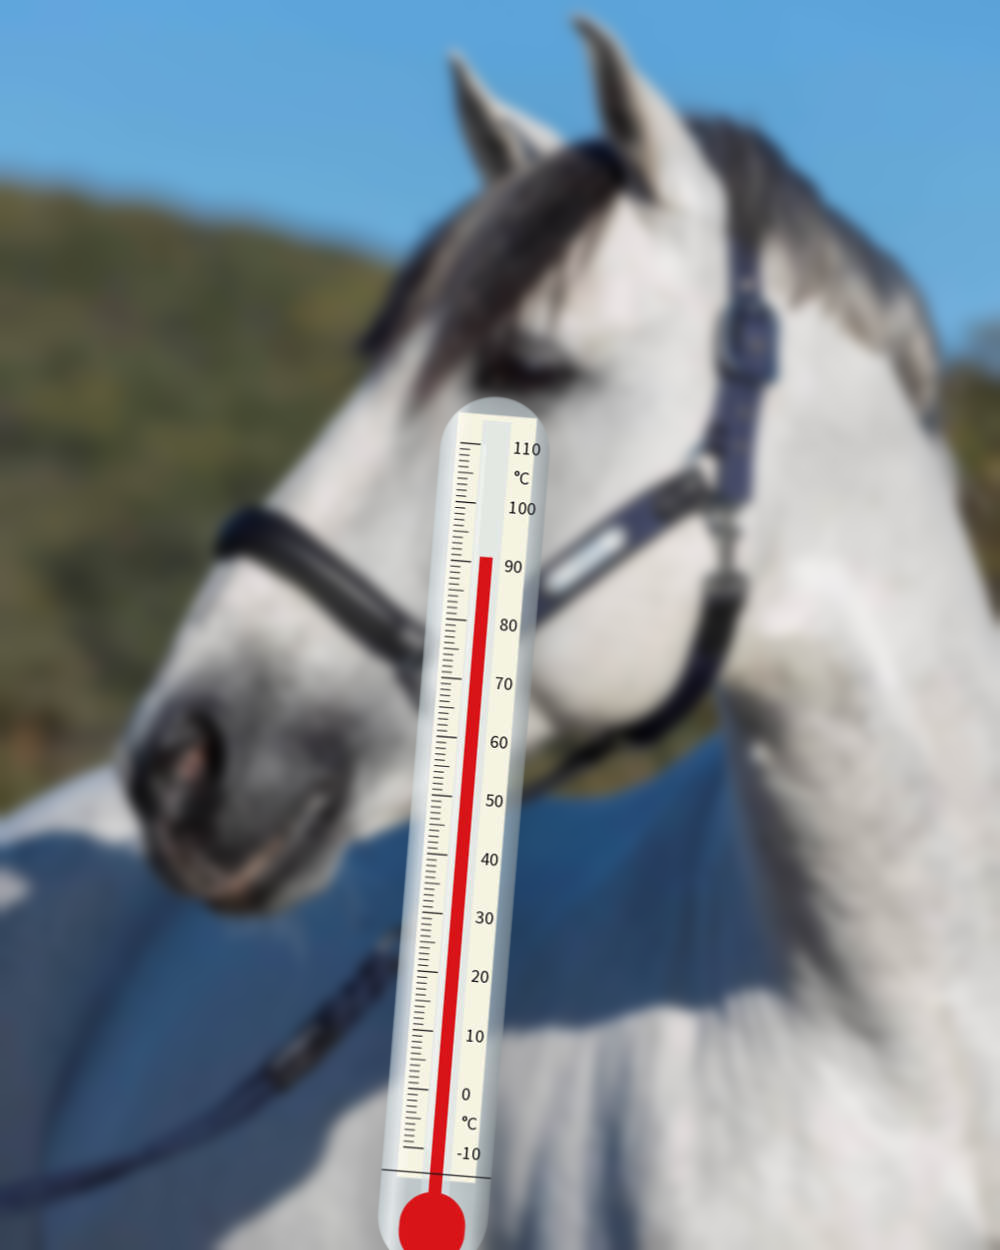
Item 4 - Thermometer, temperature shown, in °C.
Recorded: 91 °C
